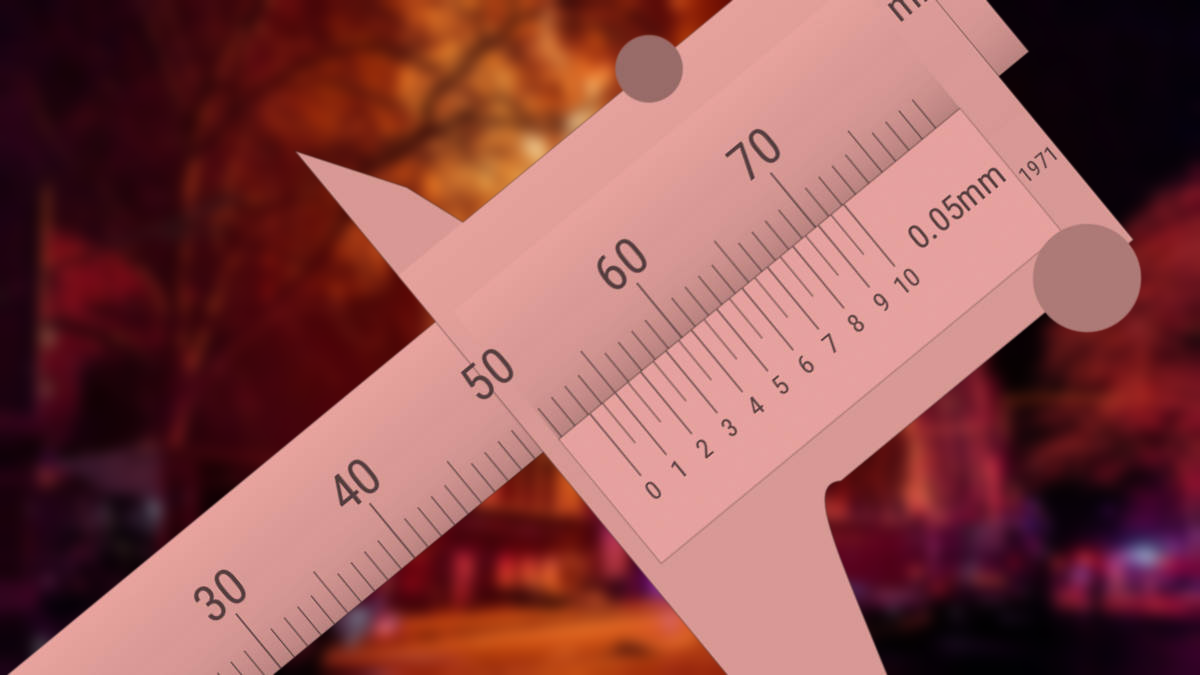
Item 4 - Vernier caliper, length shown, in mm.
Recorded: 53.1 mm
